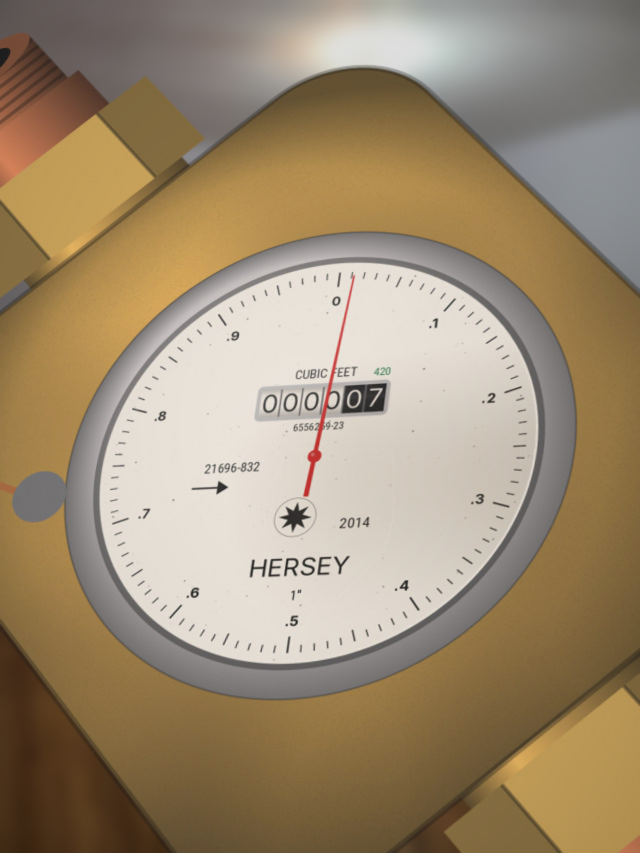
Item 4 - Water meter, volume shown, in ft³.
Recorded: 7.01 ft³
